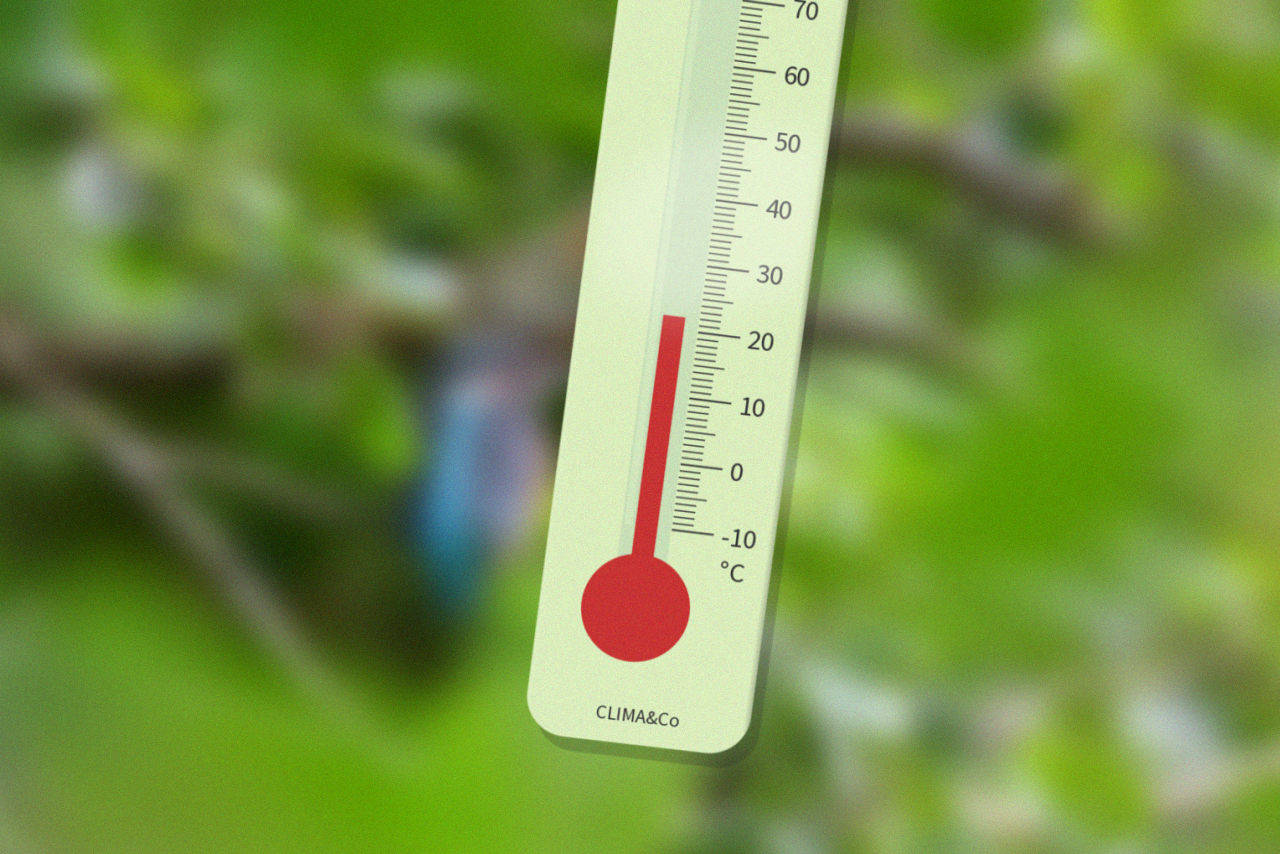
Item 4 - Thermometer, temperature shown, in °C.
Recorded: 22 °C
